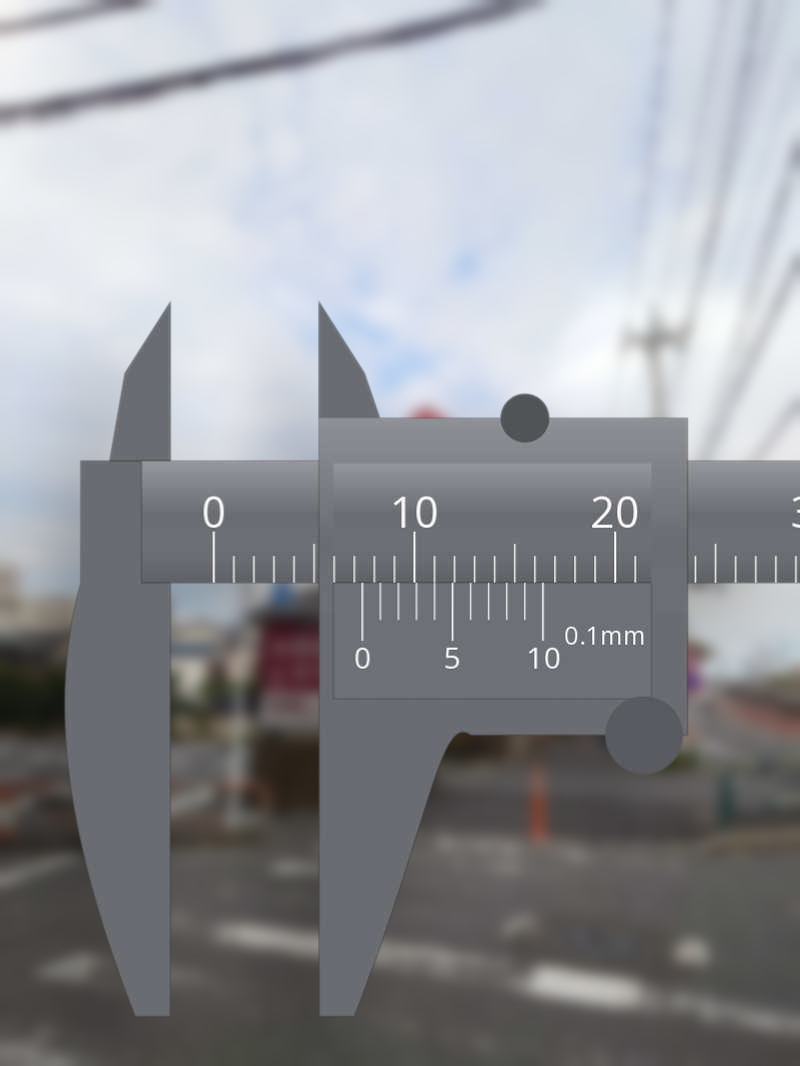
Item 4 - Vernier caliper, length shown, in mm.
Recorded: 7.4 mm
